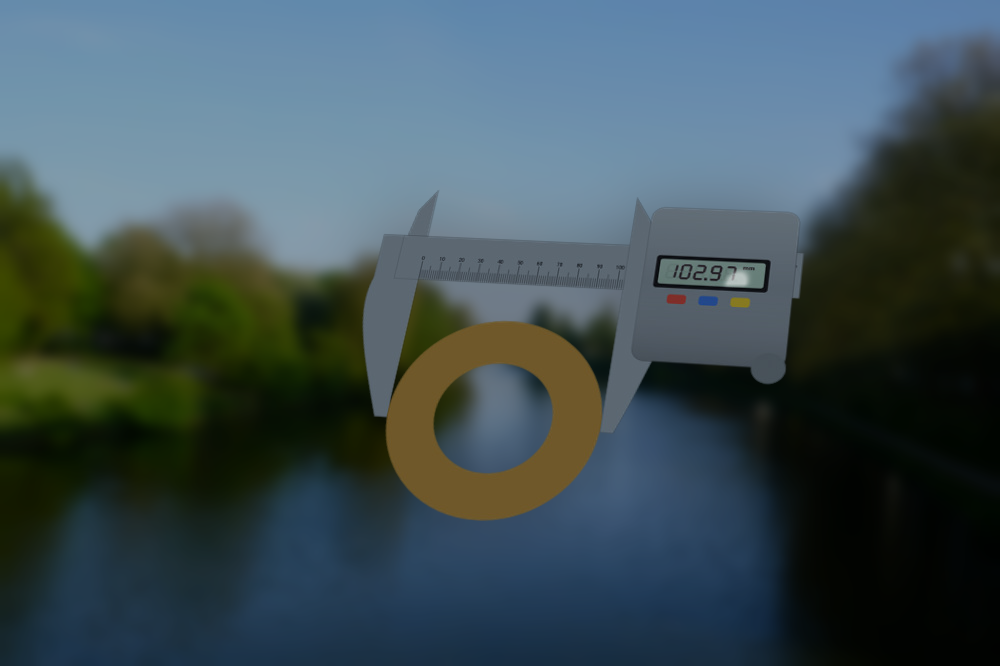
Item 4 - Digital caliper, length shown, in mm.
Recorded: 102.97 mm
